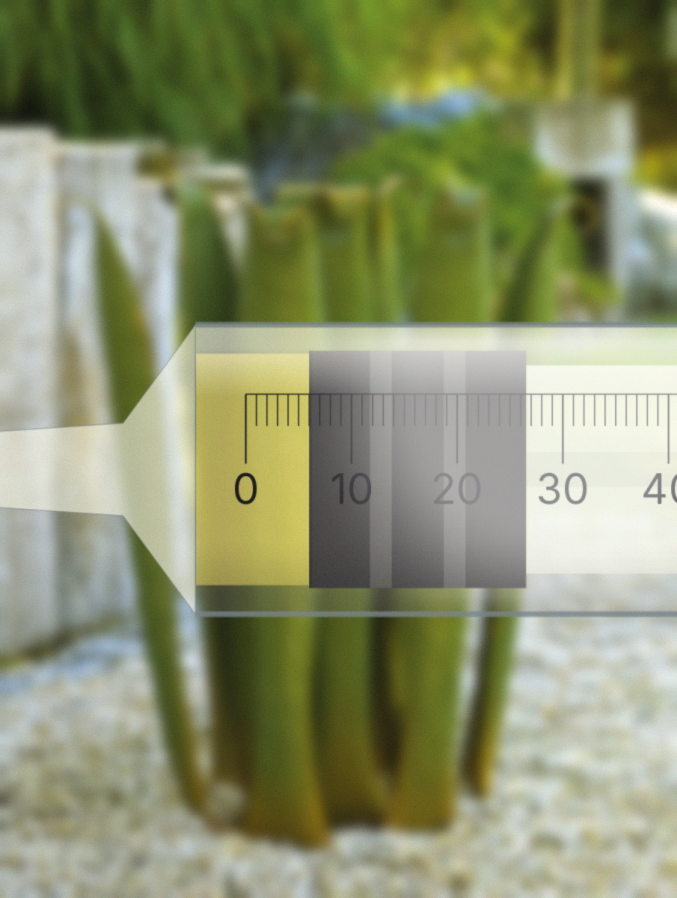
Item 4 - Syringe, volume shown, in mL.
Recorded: 6 mL
